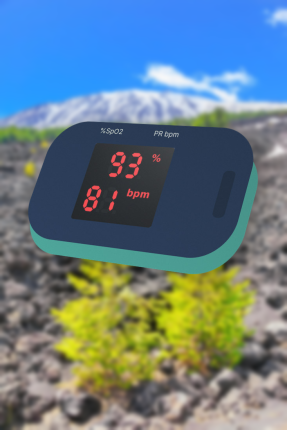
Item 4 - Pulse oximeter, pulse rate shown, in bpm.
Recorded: 81 bpm
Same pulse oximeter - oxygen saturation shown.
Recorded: 93 %
